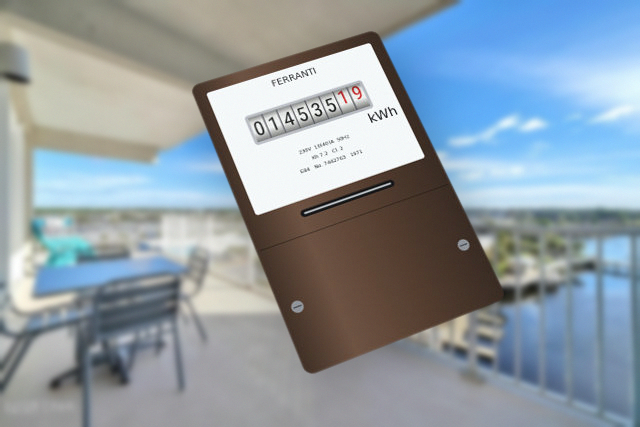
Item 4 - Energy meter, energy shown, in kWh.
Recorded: 14535.19 kWh
